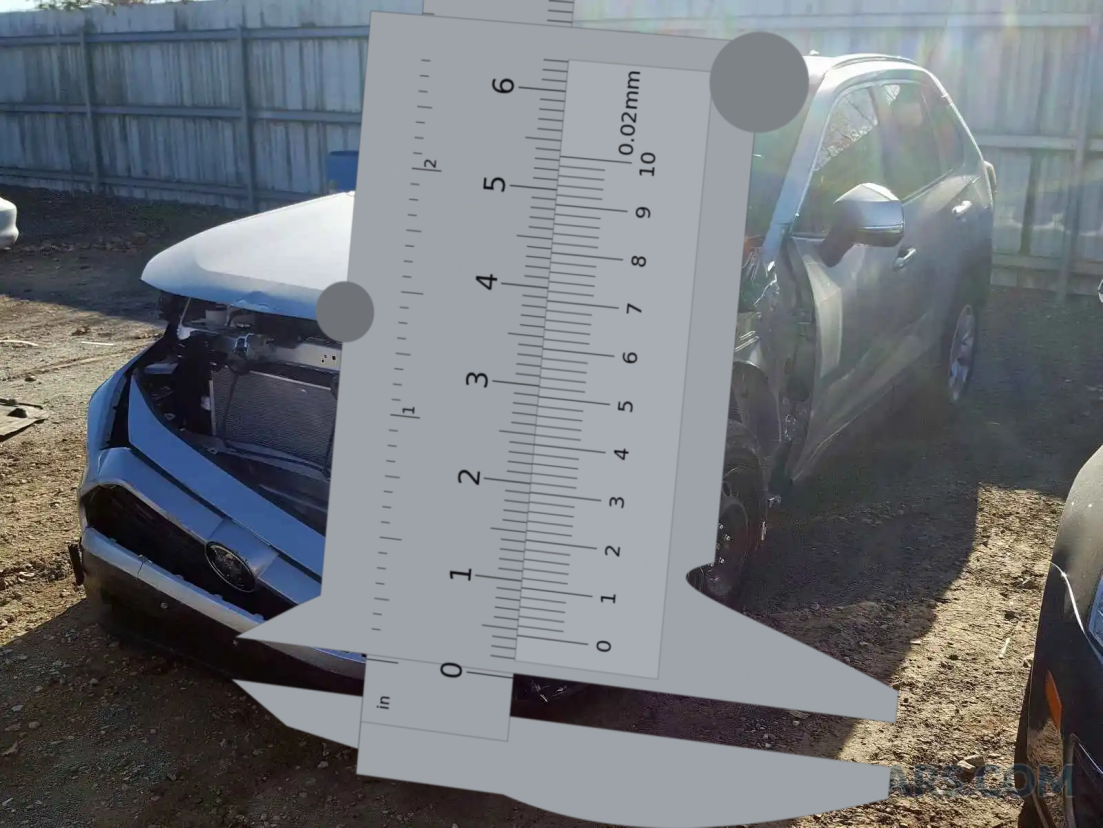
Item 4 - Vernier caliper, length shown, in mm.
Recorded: 4.4 mm
